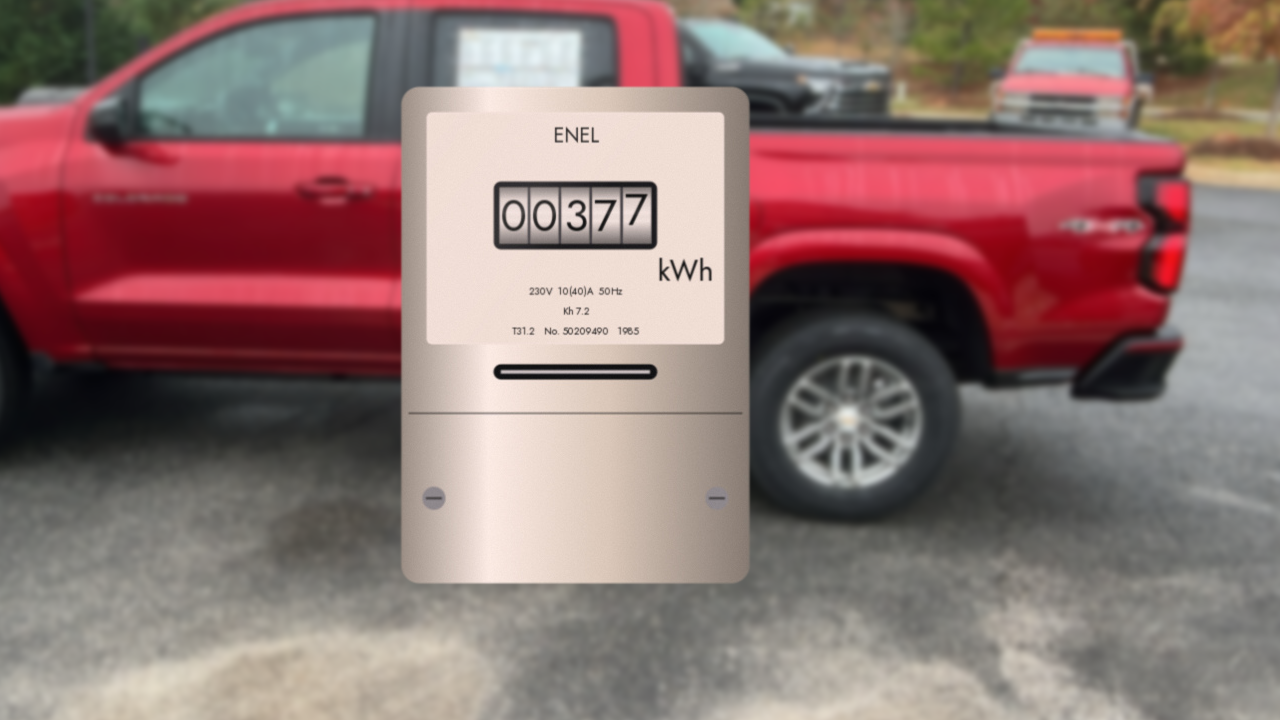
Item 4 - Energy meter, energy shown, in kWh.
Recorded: 377 kWh
